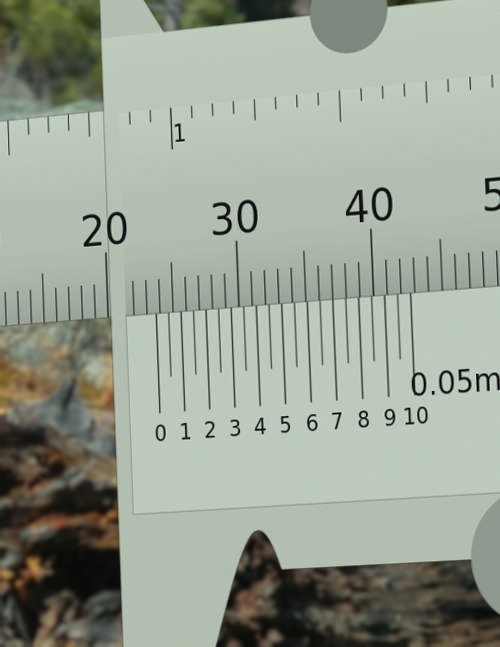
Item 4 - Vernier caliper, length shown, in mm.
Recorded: 23.7 mm
